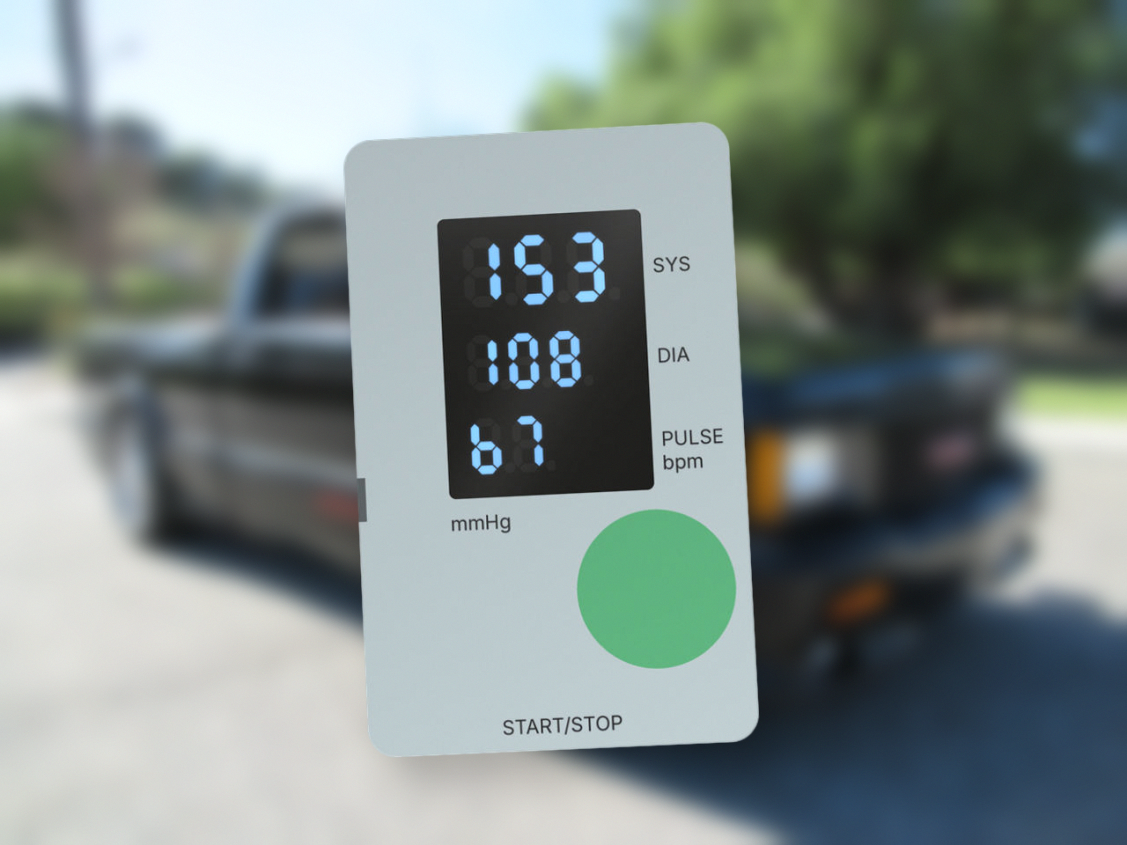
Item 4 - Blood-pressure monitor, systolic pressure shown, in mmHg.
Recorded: 153 mmHg
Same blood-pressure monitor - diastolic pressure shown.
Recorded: 108 mmHg
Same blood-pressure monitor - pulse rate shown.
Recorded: 67 bpm
